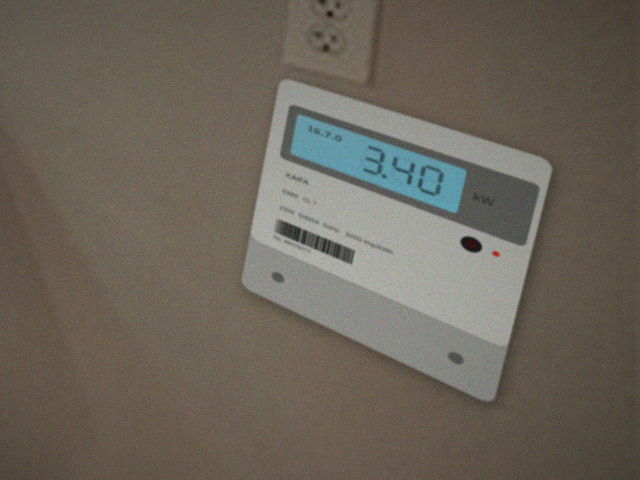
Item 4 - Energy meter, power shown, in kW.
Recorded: 3.40 kW
